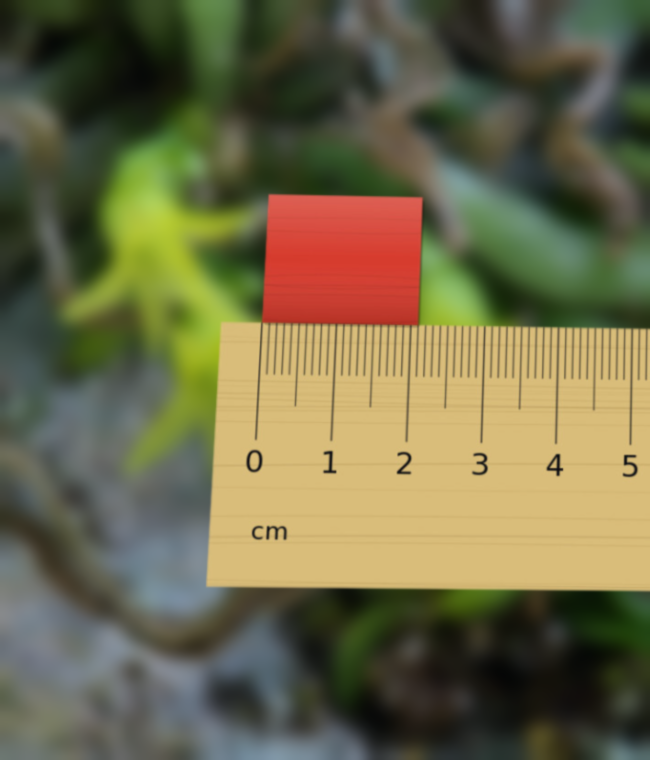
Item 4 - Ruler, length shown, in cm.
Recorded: 2.1 cm
